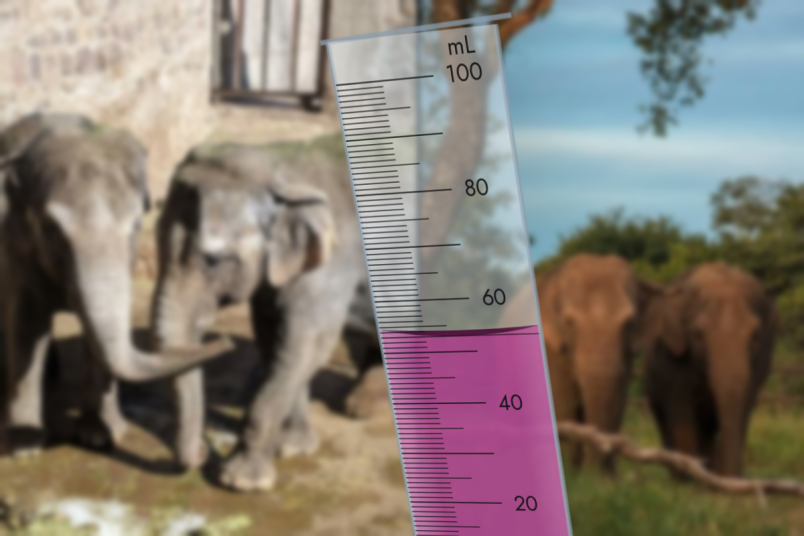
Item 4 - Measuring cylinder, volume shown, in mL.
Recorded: 53 mL
